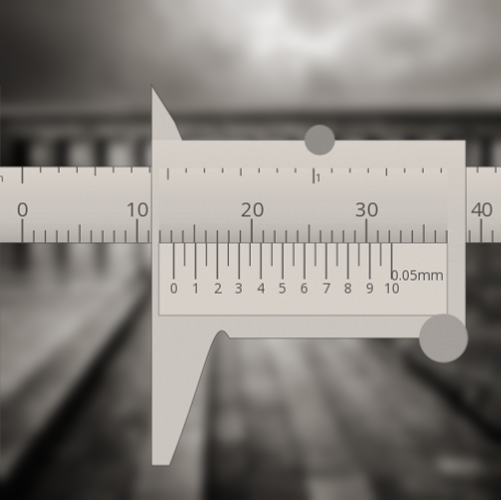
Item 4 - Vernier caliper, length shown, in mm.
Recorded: 13.2 mm
